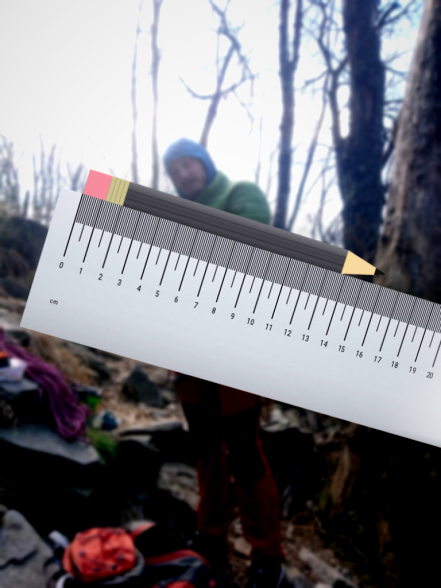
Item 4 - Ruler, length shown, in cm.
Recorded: 16 cm
